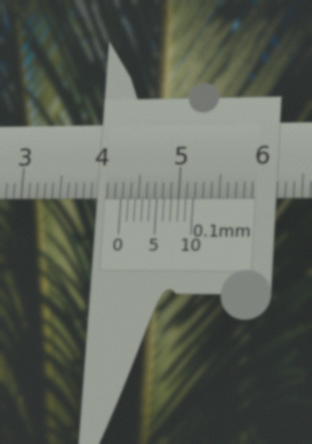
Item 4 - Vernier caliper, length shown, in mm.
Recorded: 42.8 mm
